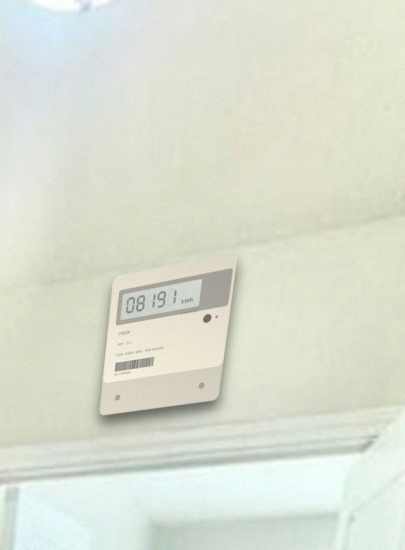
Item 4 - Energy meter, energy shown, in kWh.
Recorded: 8191 kWh
